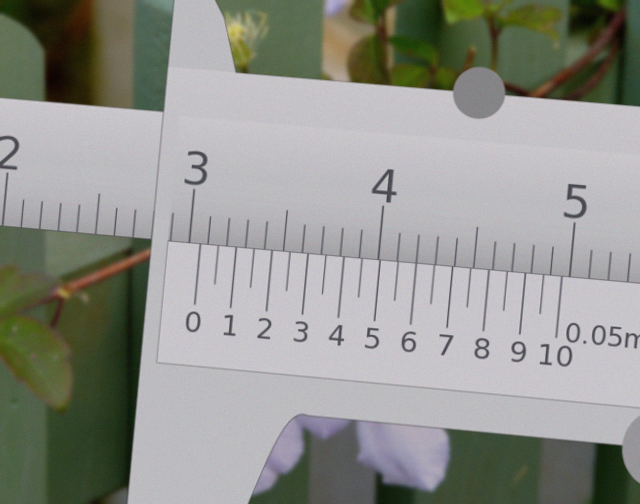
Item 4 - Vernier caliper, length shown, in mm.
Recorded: 30.6 mm
